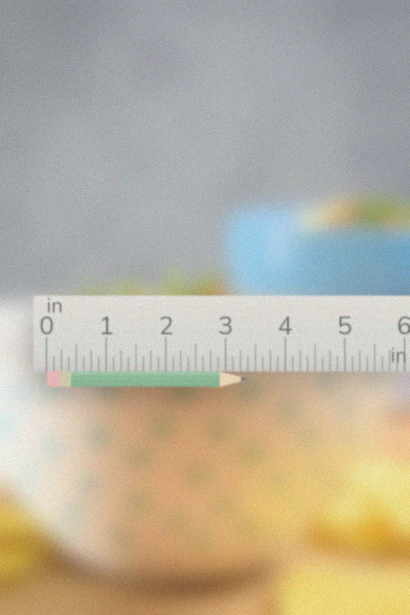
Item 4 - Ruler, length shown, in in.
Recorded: 3.375 in
